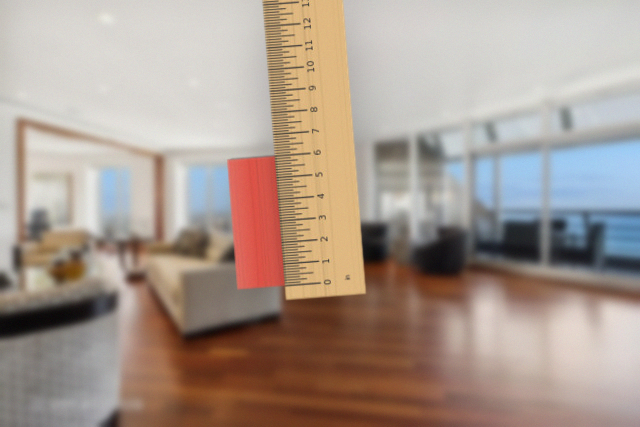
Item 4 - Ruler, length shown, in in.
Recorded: 6 in
